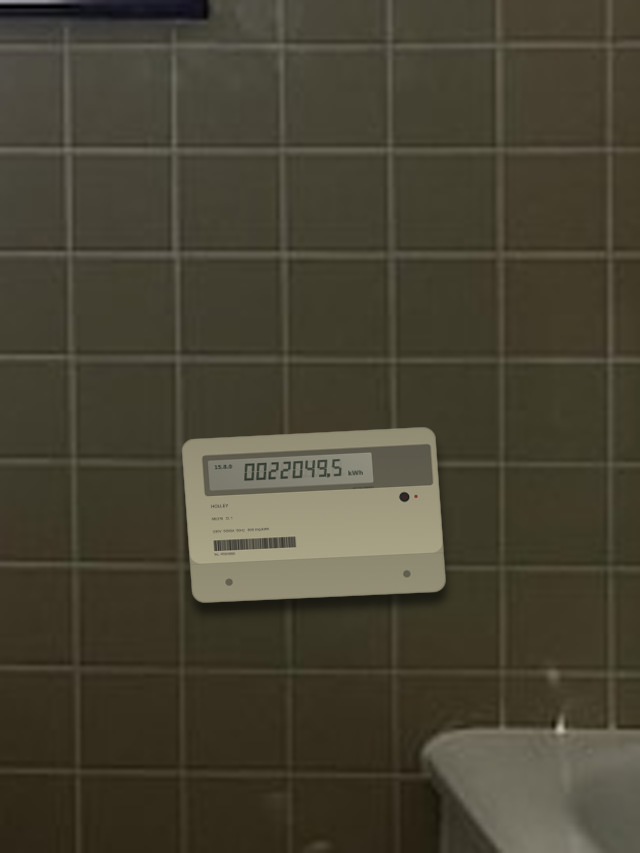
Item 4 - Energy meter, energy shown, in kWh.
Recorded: 22049.5 kWh
